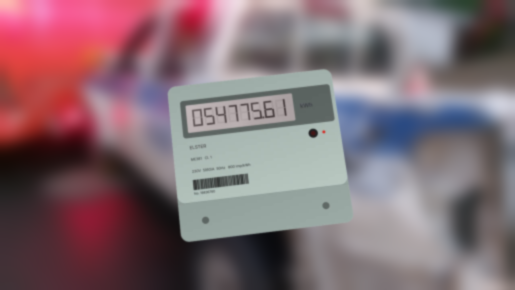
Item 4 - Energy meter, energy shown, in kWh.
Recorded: 54775.61 kWh
